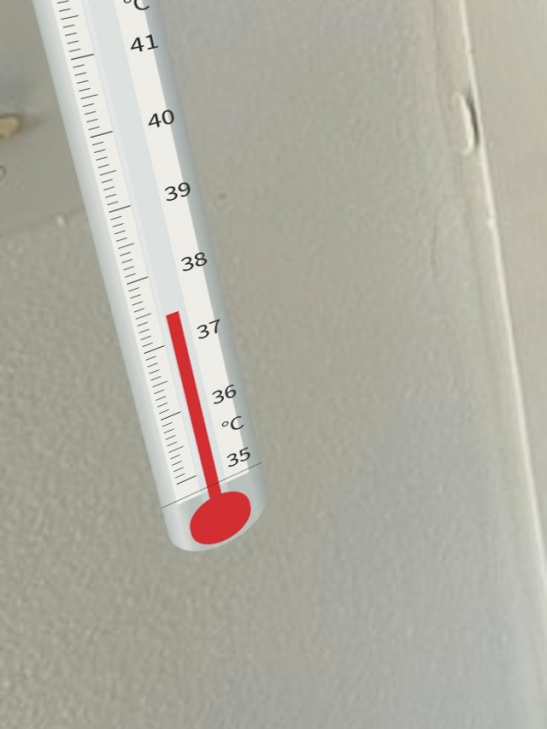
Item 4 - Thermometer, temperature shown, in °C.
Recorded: 37.4 °C
